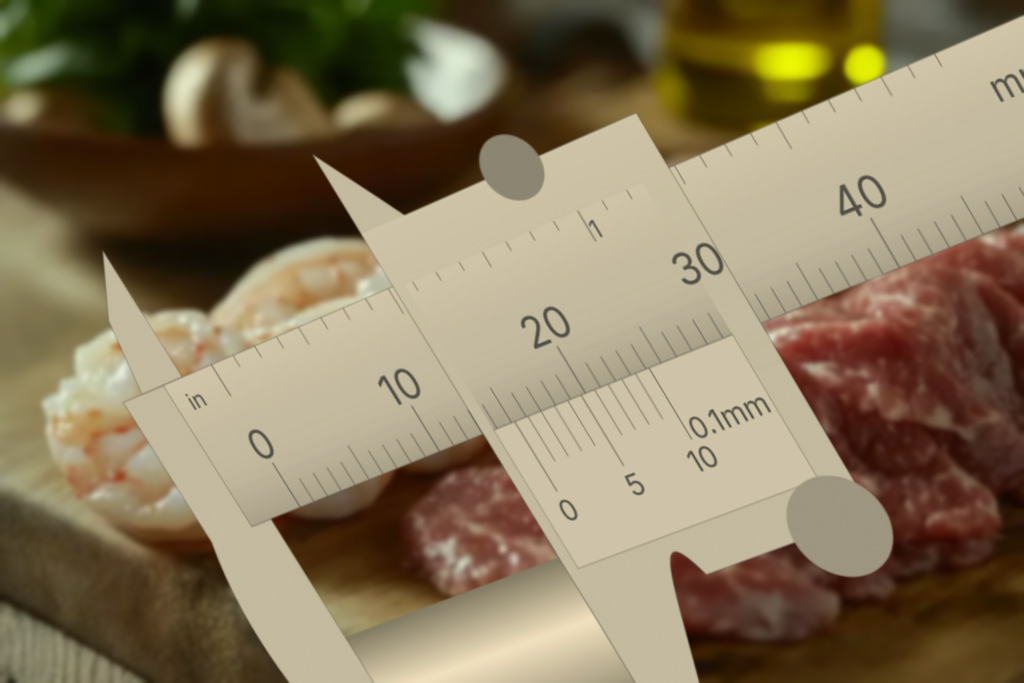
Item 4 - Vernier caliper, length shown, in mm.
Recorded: 15.2 mm
